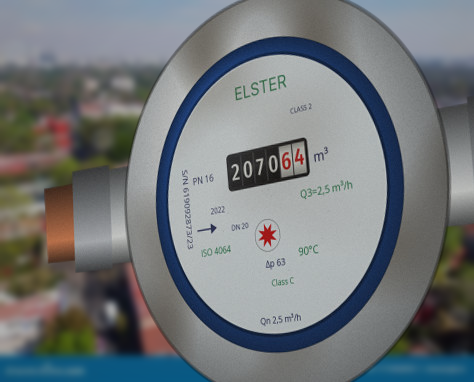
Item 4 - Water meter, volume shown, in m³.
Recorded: 2070.64 m³
